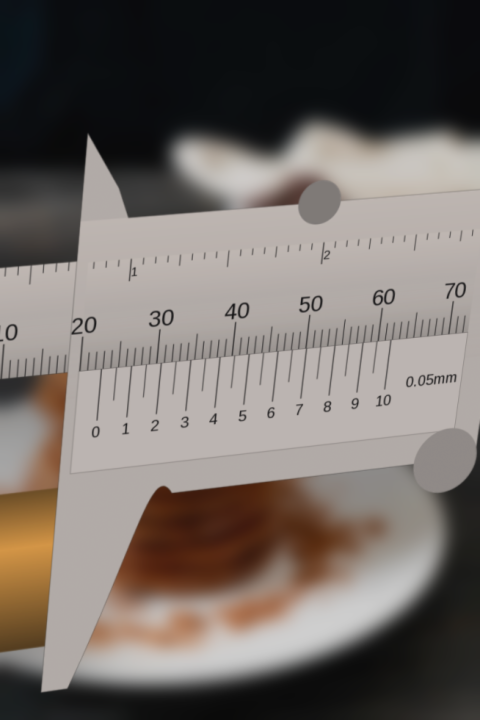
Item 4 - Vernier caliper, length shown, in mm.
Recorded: 22.8 mm
